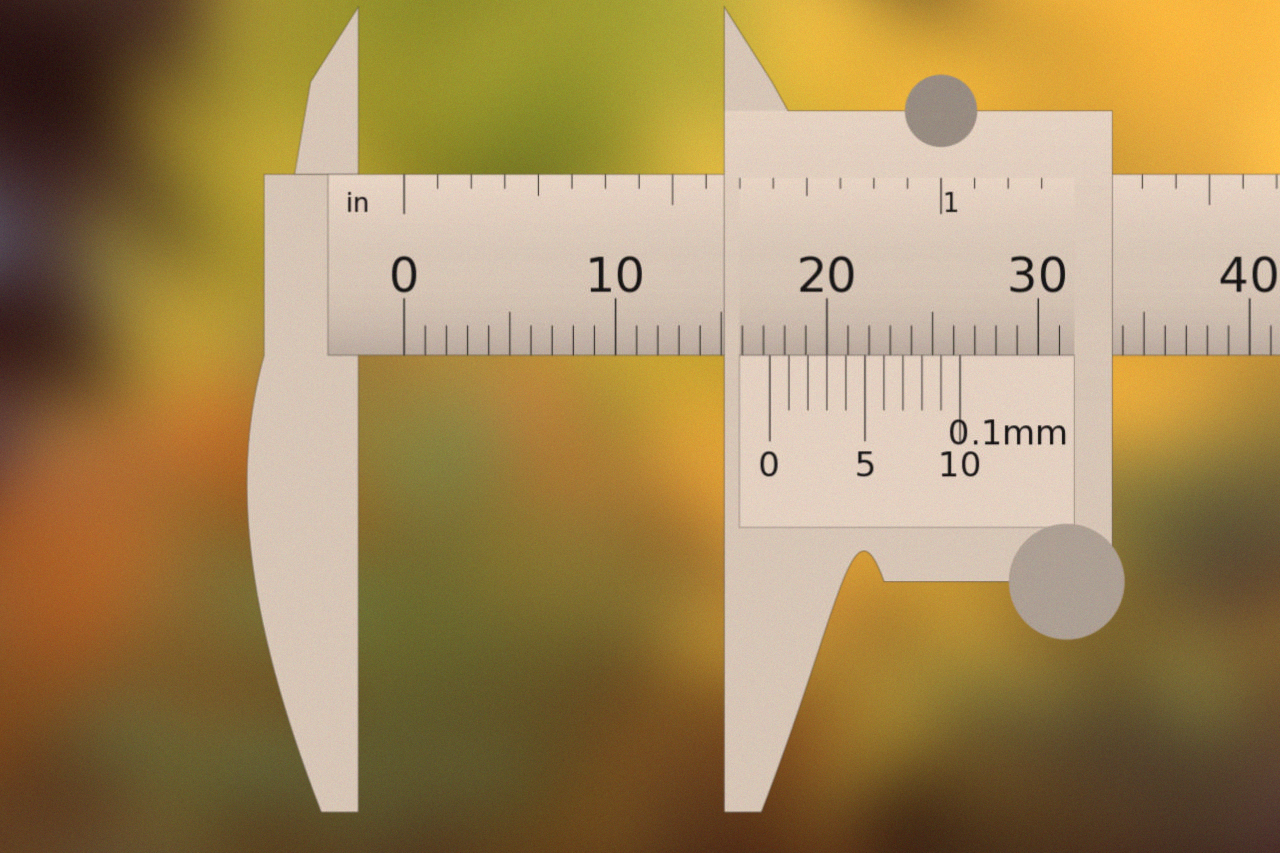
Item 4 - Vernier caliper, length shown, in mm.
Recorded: 17.3 mm
